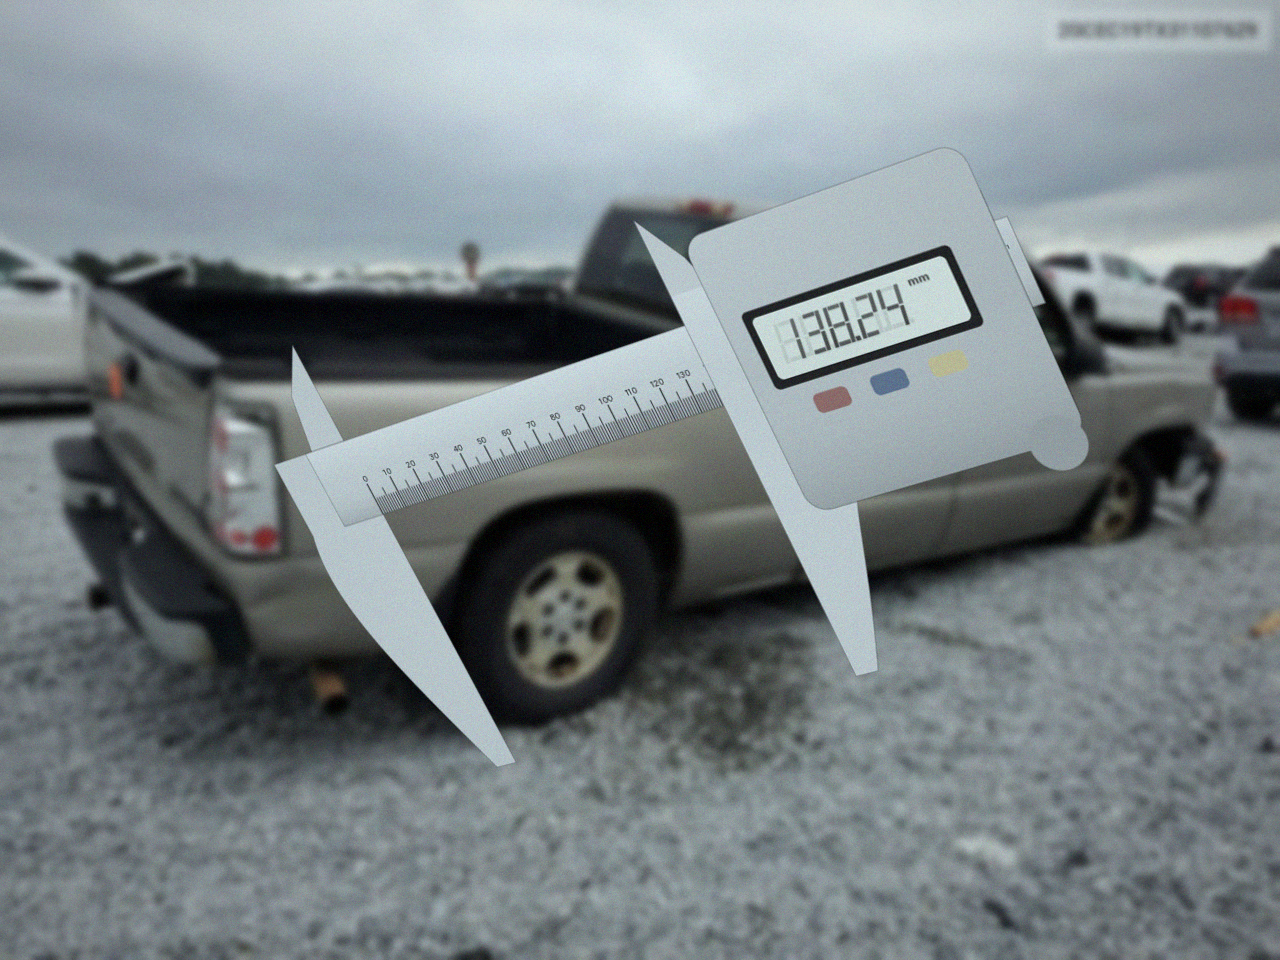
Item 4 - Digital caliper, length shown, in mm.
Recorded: 138.24 mm
